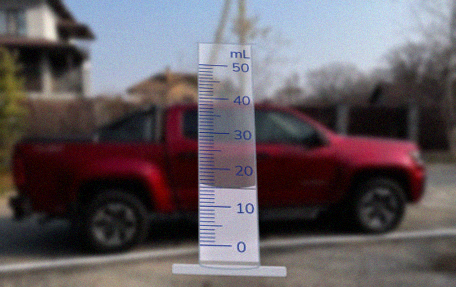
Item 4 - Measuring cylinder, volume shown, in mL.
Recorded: 15 mL
